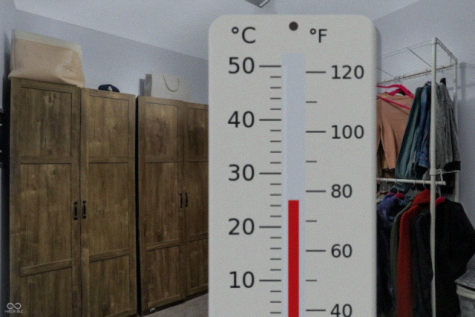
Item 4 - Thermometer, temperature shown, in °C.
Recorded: 25 °C
